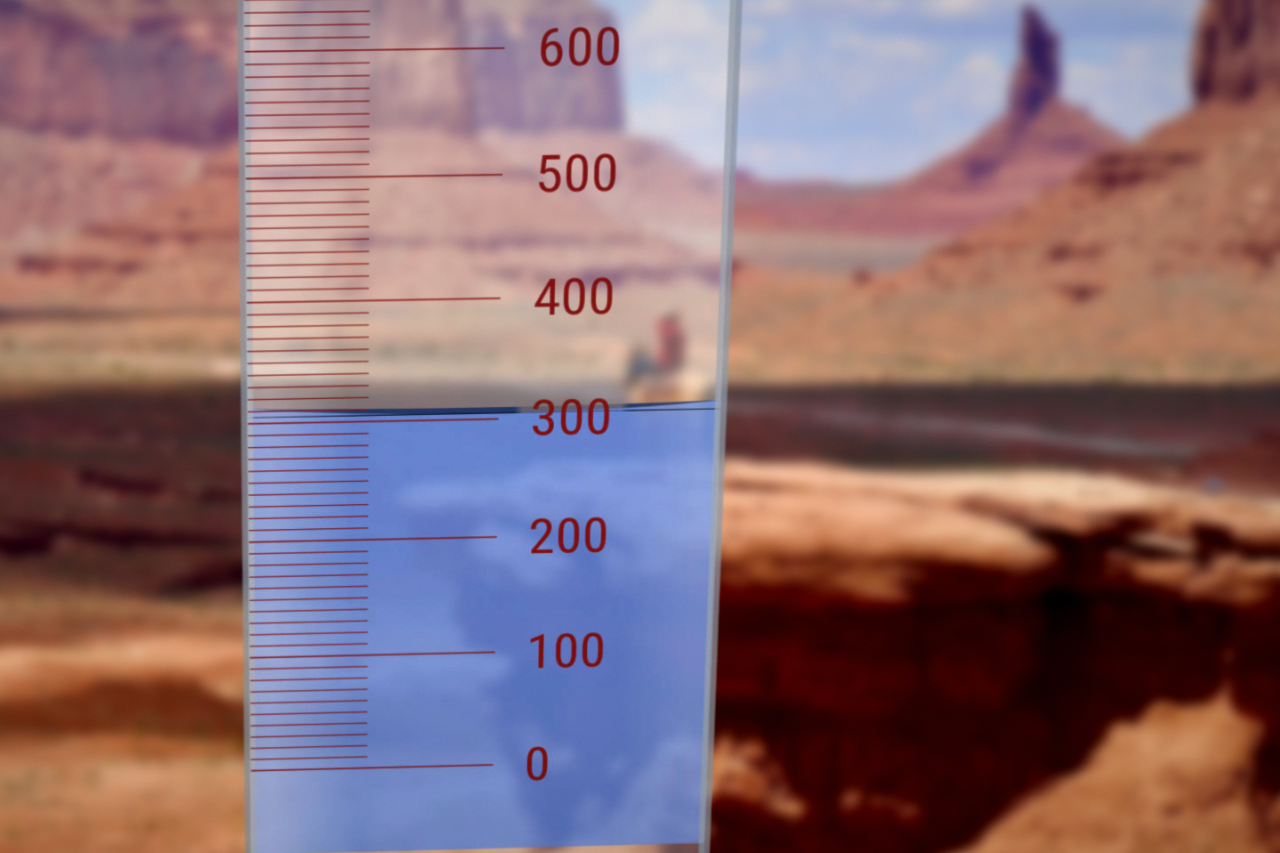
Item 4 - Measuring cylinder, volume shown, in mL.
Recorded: 305 mL
